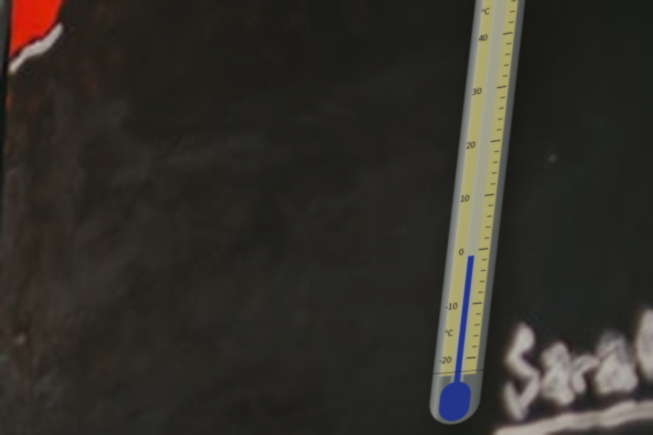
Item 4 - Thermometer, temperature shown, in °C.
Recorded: -1 °C
